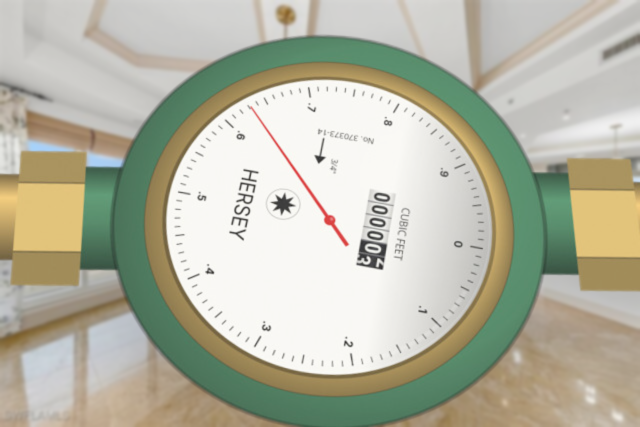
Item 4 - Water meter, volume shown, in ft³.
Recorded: 2.63 ft³
